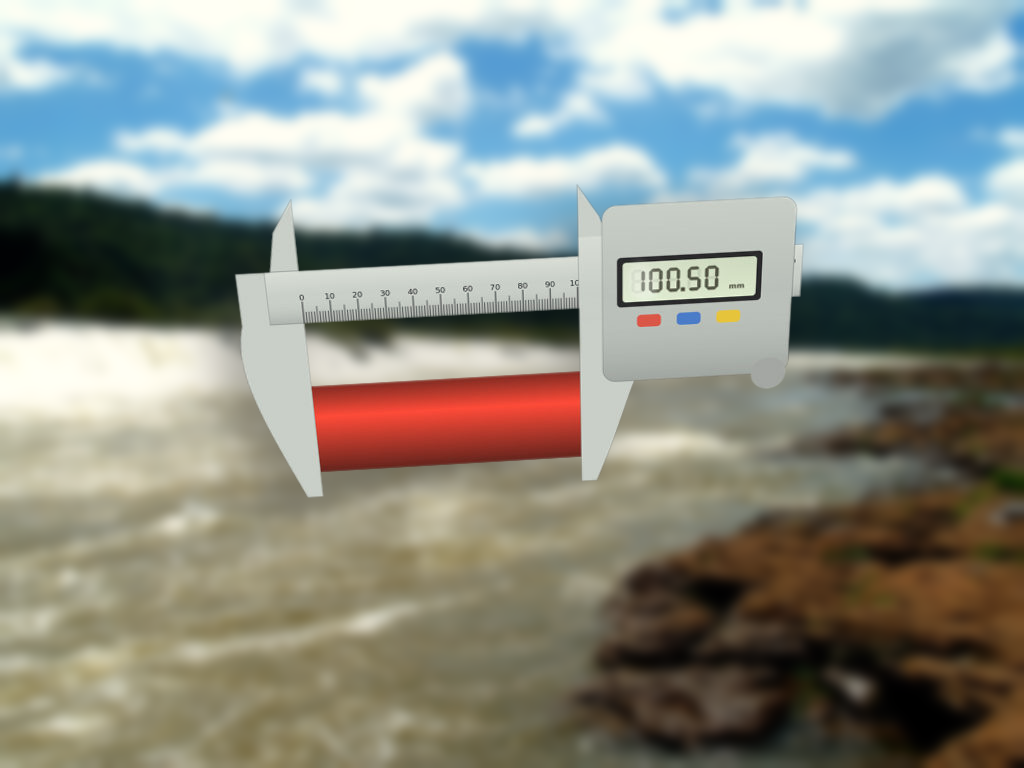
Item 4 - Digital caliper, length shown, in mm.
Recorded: 100.50 mm
